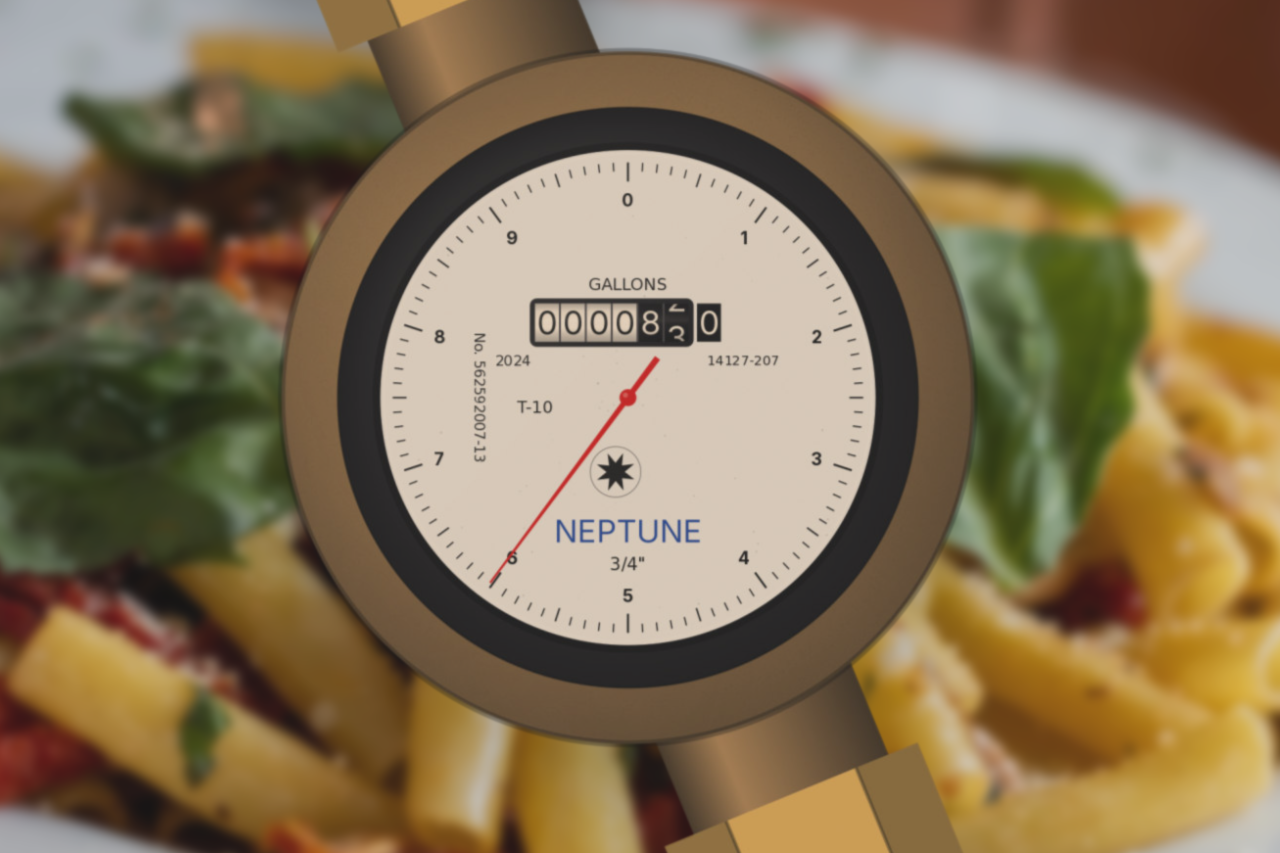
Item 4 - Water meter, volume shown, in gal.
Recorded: 826.0 gal
